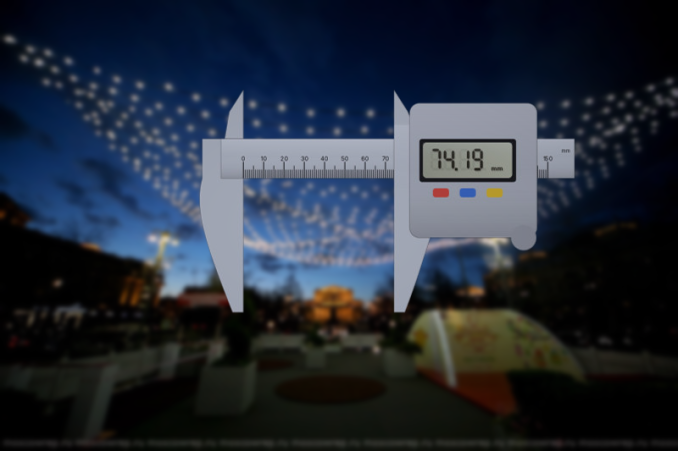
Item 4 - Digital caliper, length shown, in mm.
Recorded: 74.19 mm
